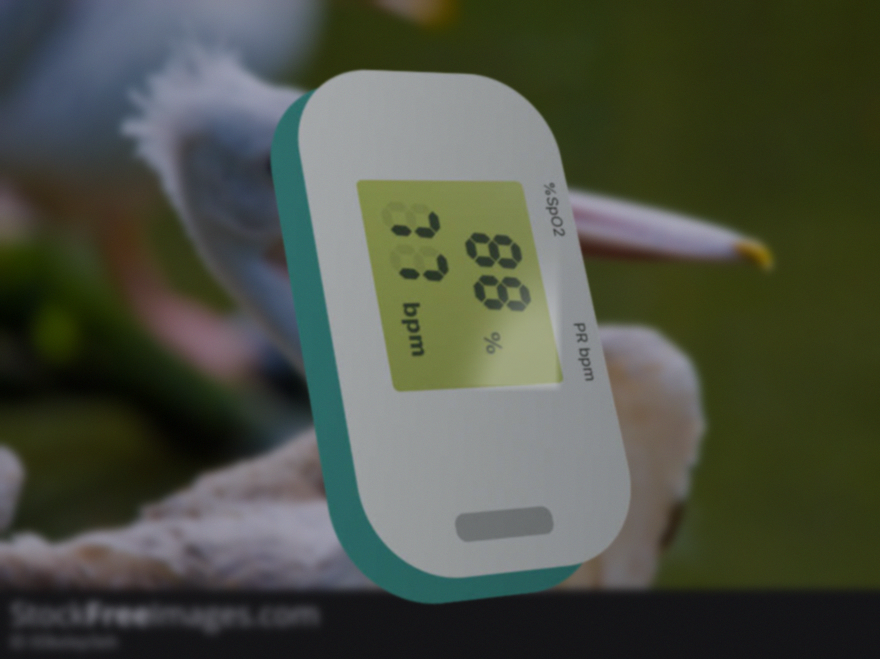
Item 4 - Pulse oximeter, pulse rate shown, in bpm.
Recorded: 77 bpm
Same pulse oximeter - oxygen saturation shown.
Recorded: 88 %
